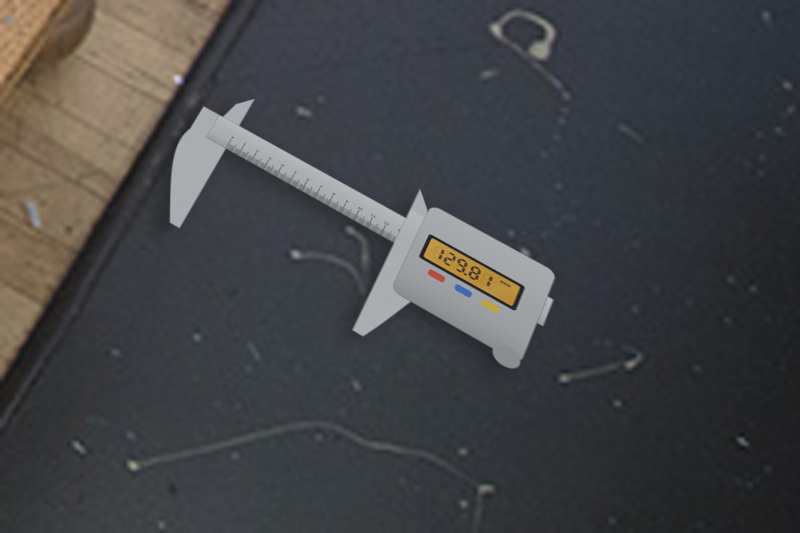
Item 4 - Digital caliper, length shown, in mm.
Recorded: 129.81 mm
